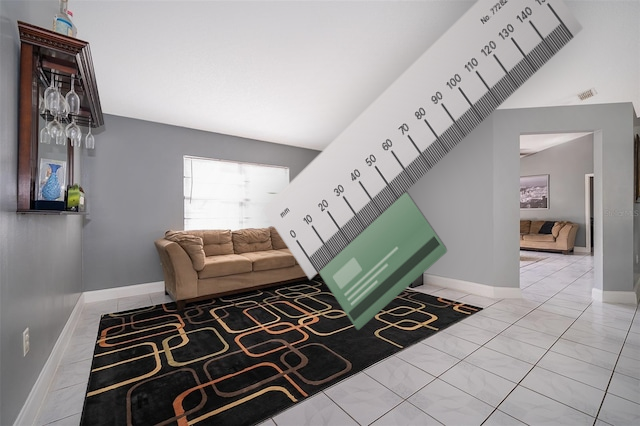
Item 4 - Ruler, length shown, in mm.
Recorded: 55 mm
